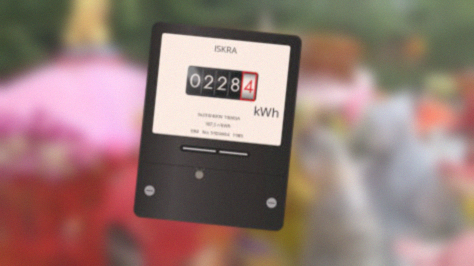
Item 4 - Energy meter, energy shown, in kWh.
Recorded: 228.4 kWh
